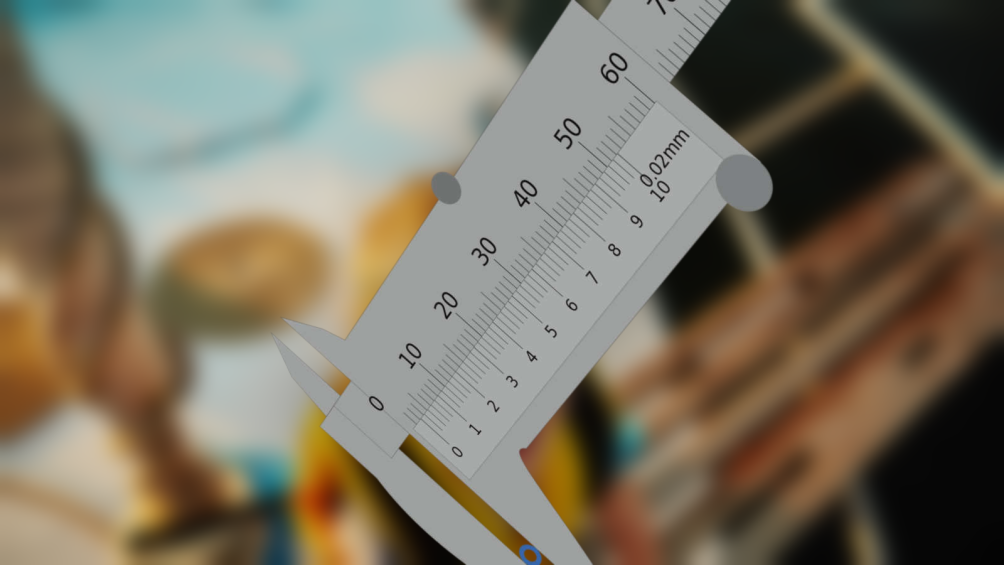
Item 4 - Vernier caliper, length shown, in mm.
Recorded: 3.2 mm
